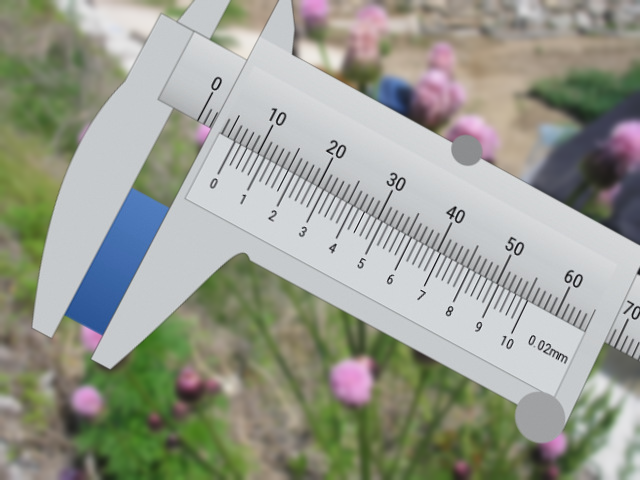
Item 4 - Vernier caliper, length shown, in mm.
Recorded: 6.2 mm
